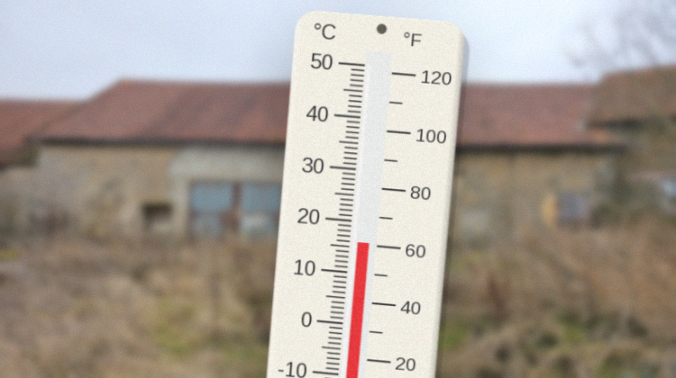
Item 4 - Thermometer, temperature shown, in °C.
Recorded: 16 °C
